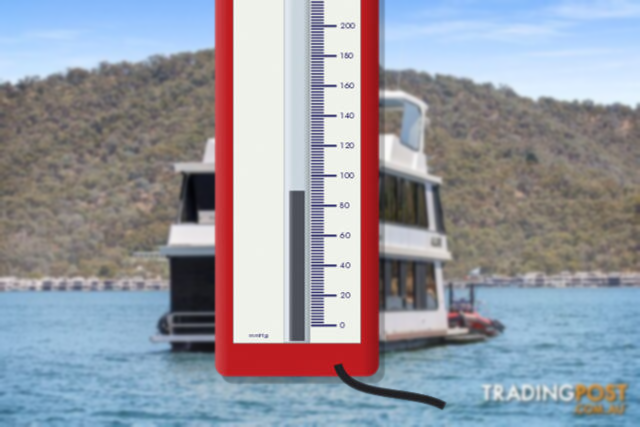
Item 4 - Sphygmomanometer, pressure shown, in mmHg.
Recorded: 90 mmHg
